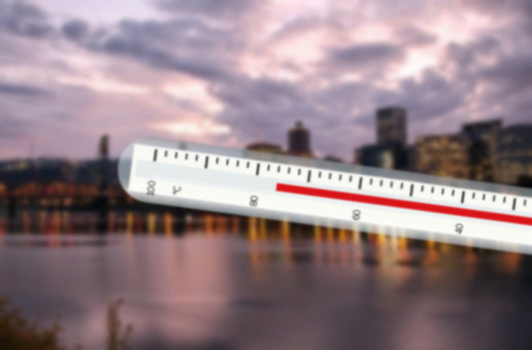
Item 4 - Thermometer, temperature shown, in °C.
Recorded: 76 °C
